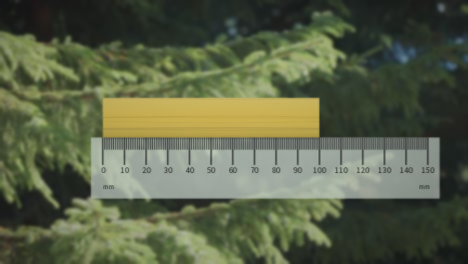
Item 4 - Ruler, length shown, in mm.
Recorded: 100 mm
